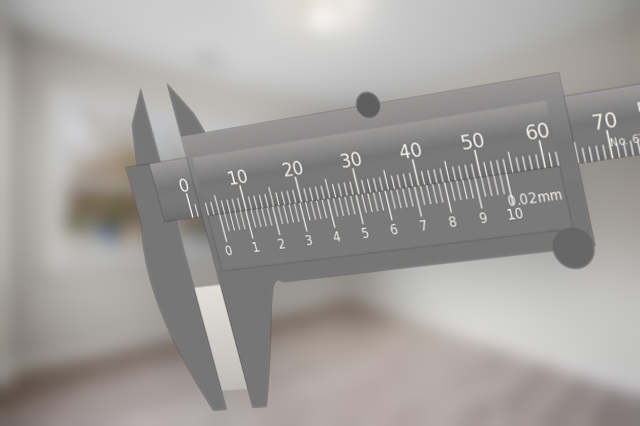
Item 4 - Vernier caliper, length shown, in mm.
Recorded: 5.0 mm
